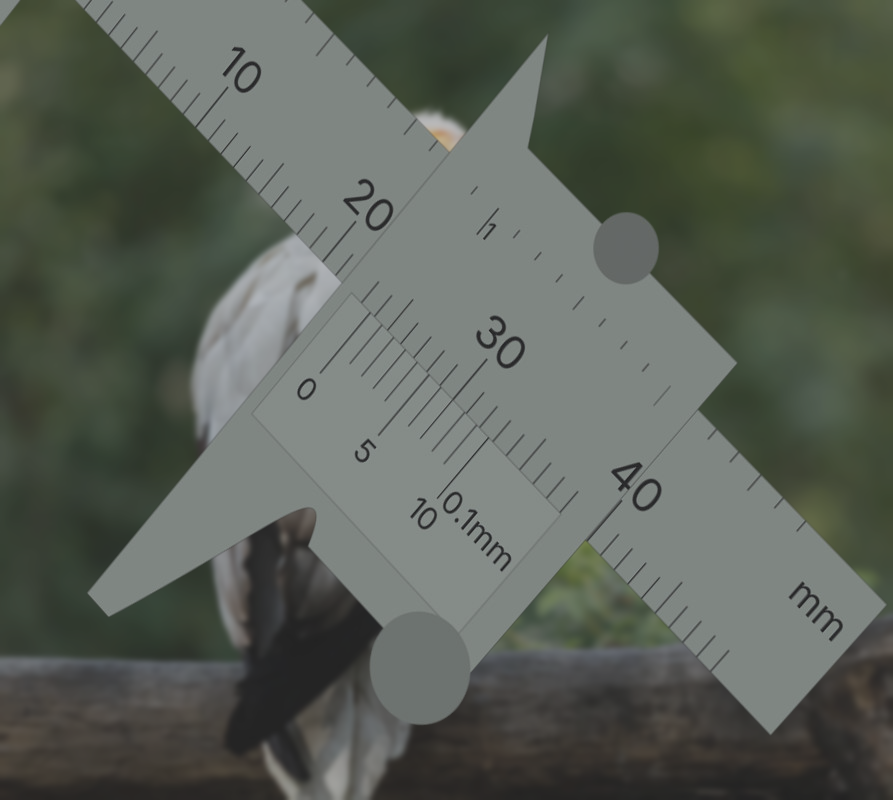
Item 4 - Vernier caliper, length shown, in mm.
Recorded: 23.7 mm
